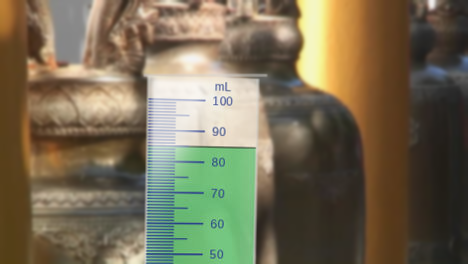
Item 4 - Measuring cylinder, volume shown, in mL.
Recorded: 85 mL
